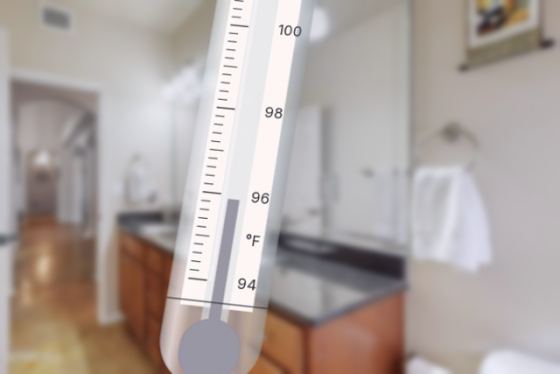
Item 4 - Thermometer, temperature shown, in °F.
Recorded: 95.9 °F
